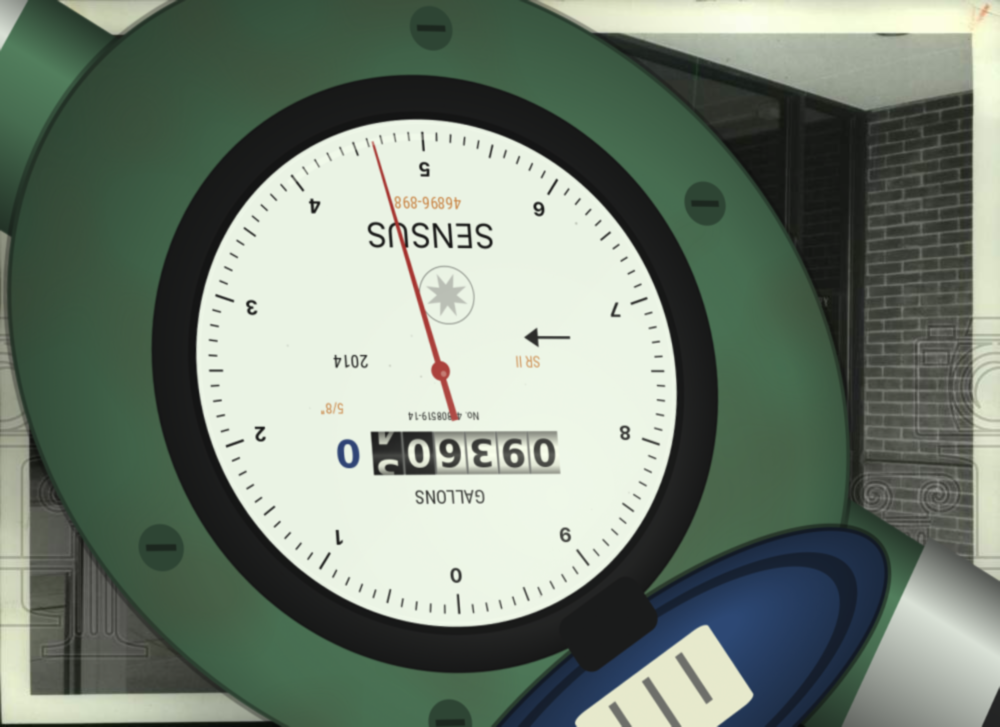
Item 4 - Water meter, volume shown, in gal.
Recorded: 936034.6 gal
